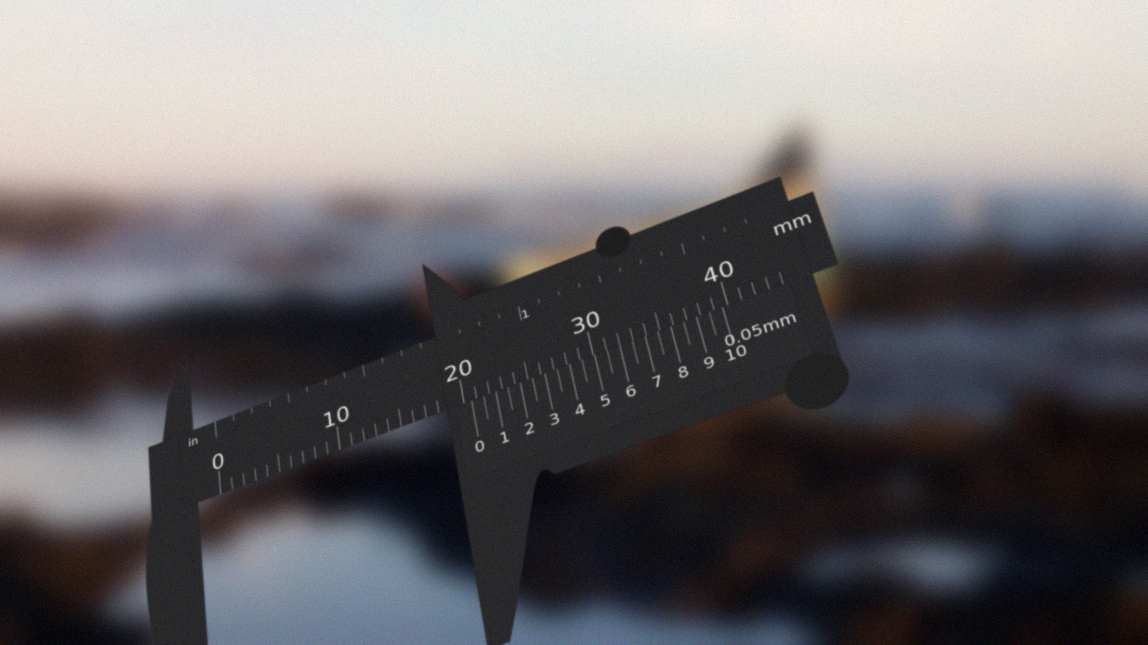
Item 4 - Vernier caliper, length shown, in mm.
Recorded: 20.6 mm
